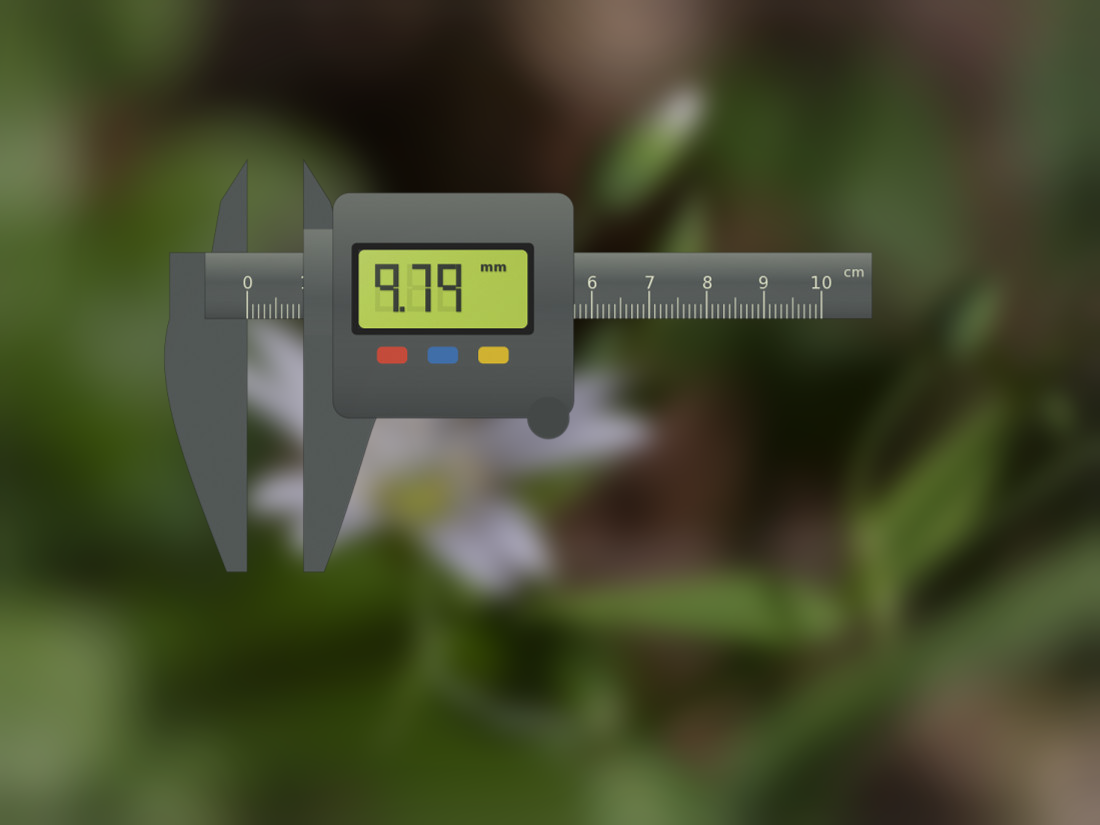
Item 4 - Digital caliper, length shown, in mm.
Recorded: 9.79 mm
